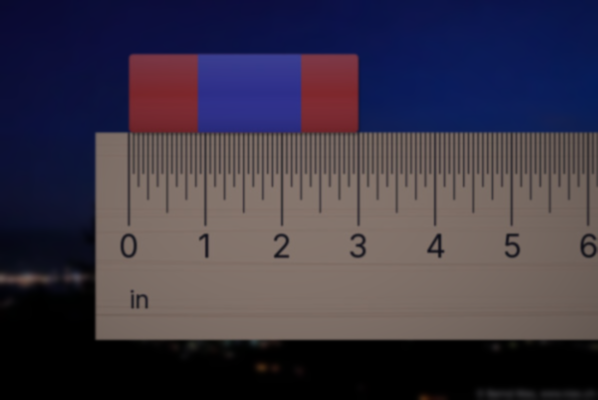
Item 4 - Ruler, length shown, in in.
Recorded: 3 in
